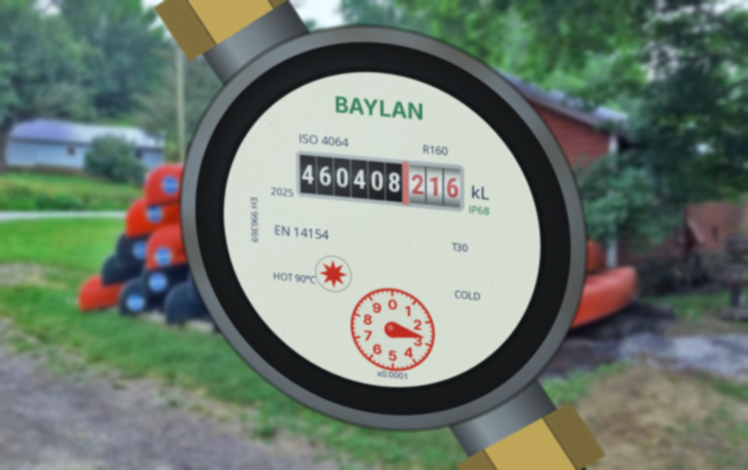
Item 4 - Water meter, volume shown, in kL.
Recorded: 460408.2162 kL
